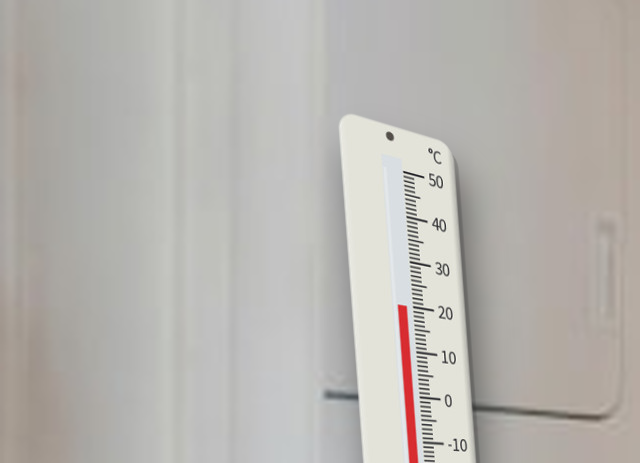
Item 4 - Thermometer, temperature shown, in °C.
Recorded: 20 °C
